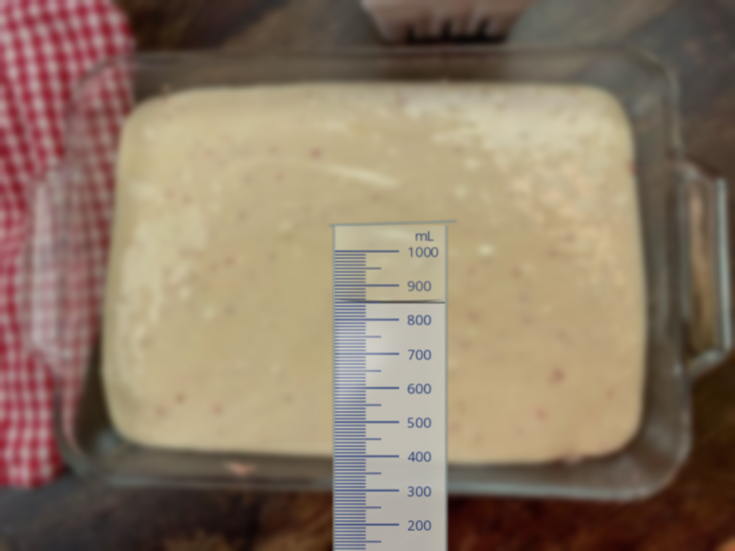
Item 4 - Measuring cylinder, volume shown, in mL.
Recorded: 850 mL
